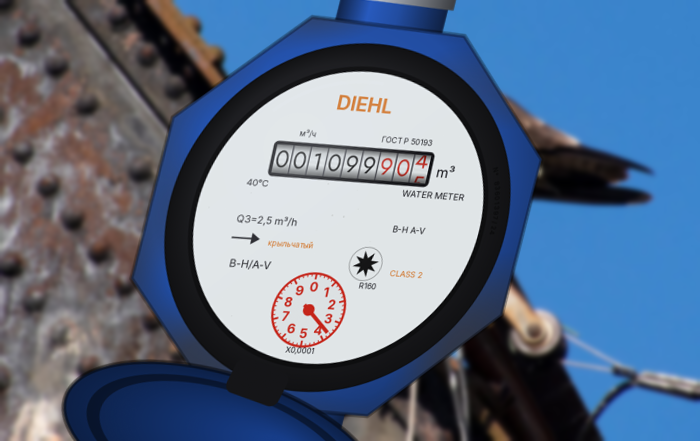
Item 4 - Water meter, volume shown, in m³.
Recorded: 1099.9043 m³
